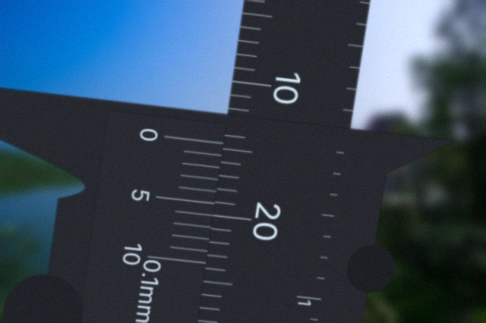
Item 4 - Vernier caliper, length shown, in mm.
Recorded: 14.6 mm
